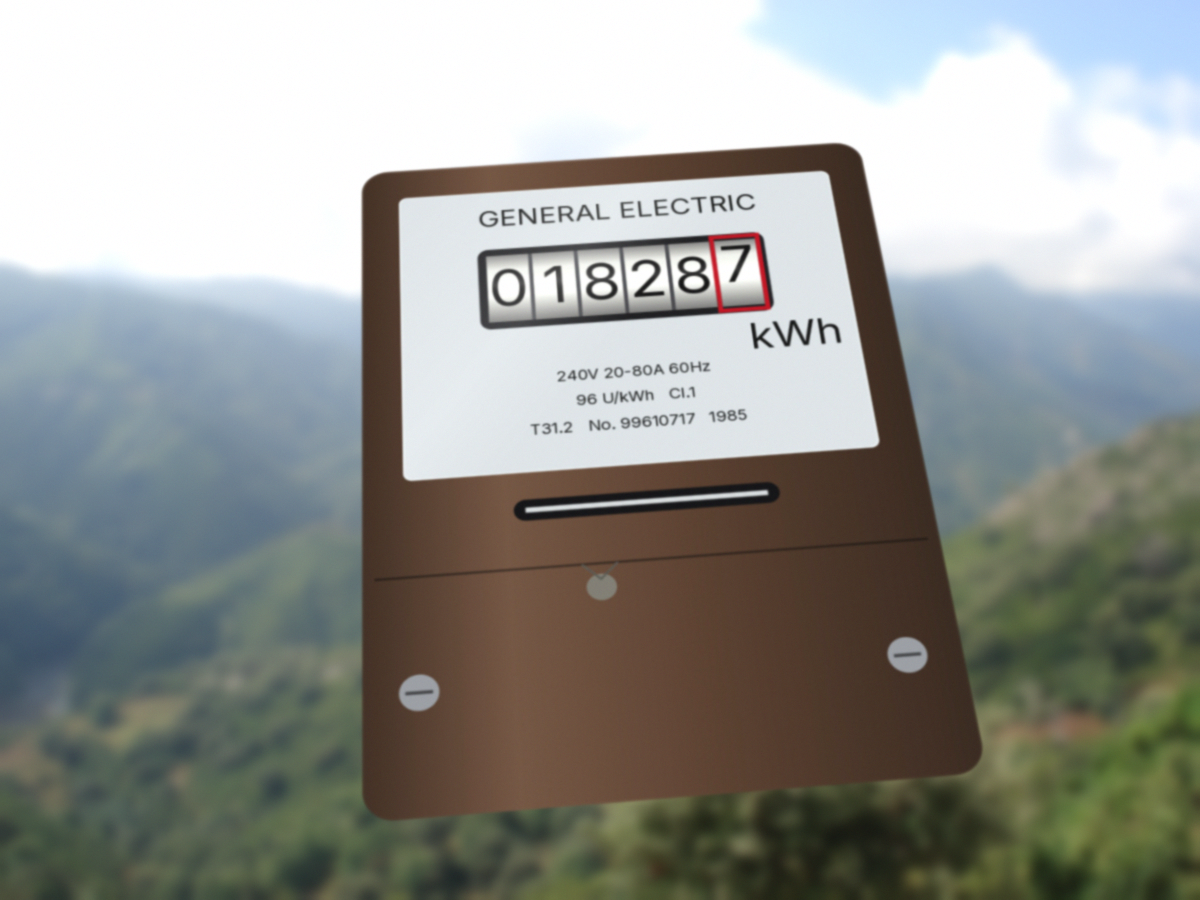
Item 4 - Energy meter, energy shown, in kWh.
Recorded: 1828.7 kWh
